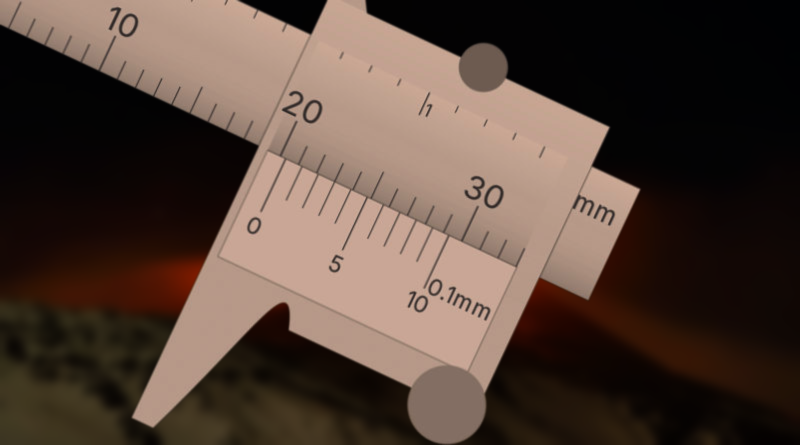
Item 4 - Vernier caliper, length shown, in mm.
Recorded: 20.3 mm
